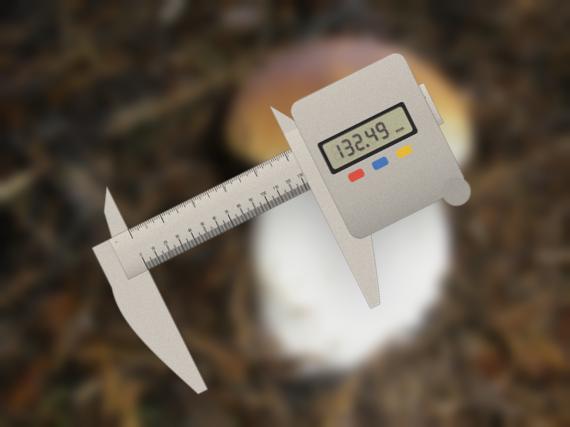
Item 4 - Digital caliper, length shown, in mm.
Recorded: 132.49 mm
